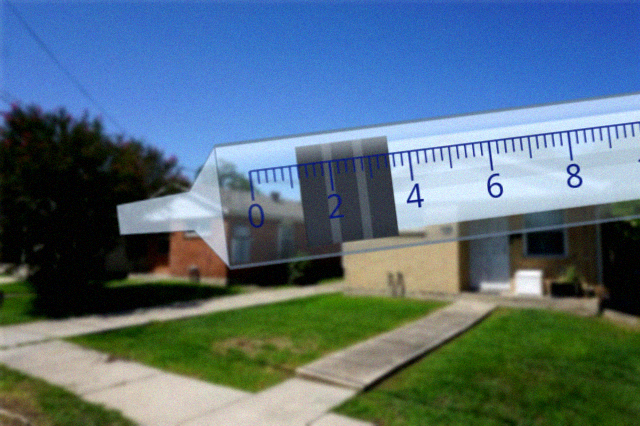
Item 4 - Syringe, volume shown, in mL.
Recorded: 1.2 mL
